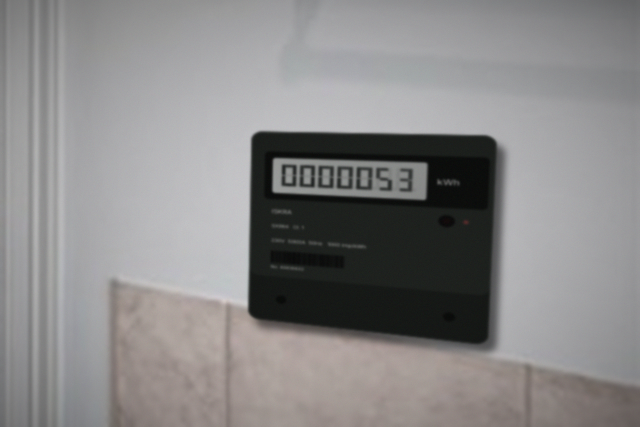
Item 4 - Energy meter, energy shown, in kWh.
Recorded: 53 kWh
